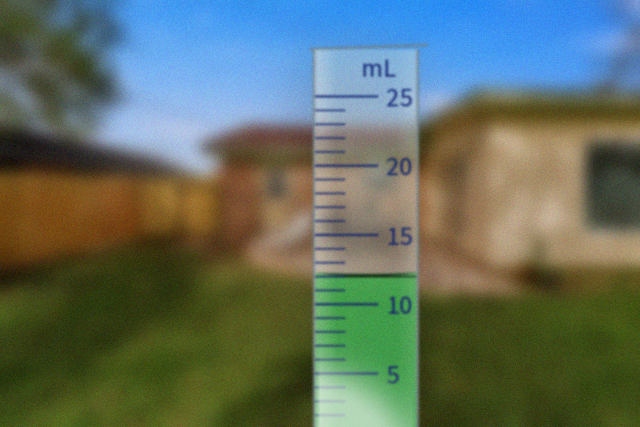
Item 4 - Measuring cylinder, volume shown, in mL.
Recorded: 12 mL
